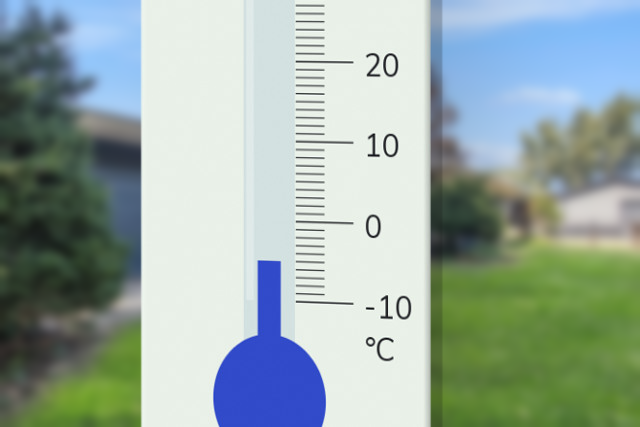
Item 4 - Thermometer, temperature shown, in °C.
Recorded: -5 °C
